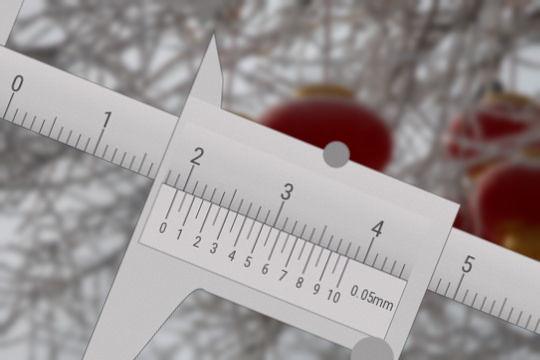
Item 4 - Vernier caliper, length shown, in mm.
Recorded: 19.4 mm
